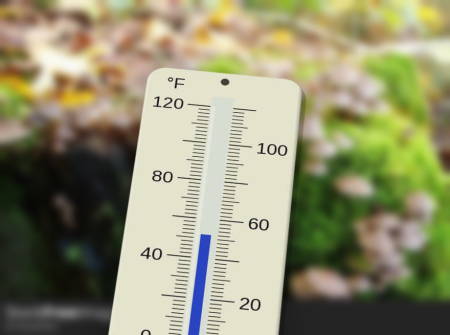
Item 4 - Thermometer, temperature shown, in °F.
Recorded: 52 °F
